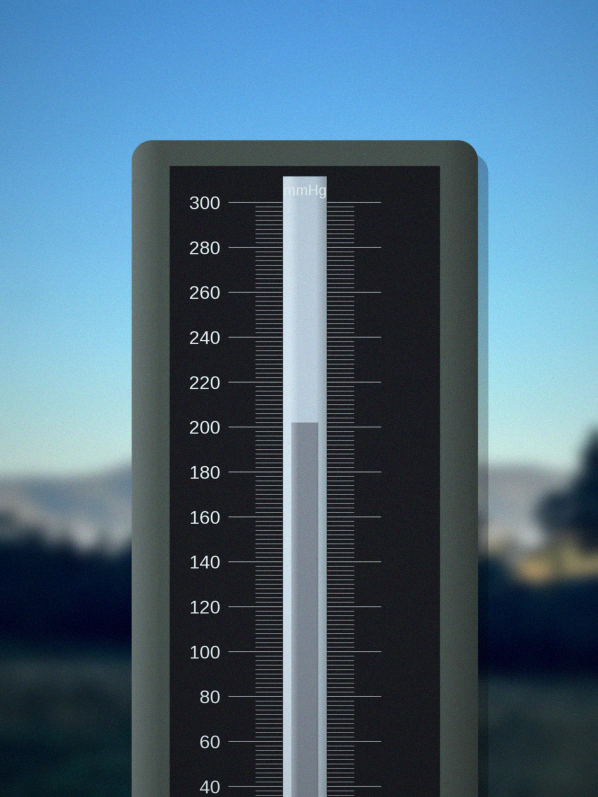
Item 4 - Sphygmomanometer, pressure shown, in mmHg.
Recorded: 202 mmHg
